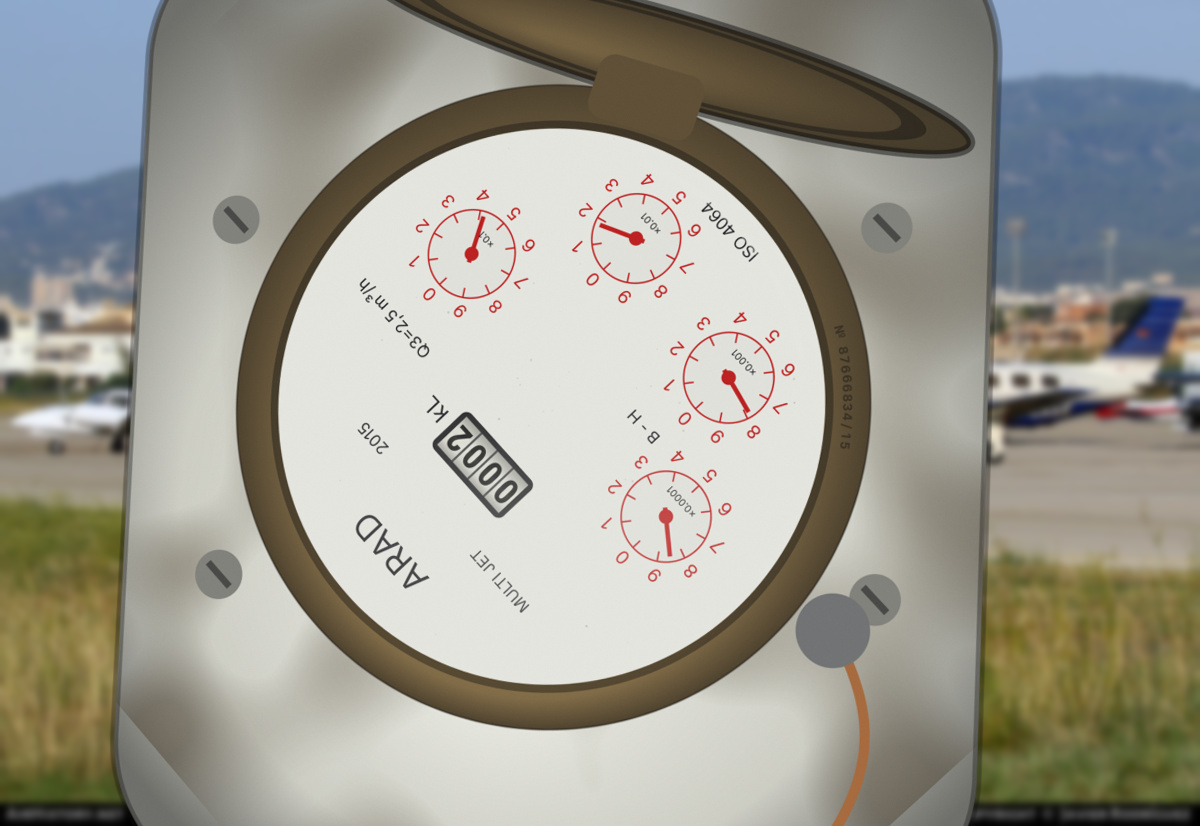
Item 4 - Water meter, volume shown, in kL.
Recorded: 2.4178 kL
